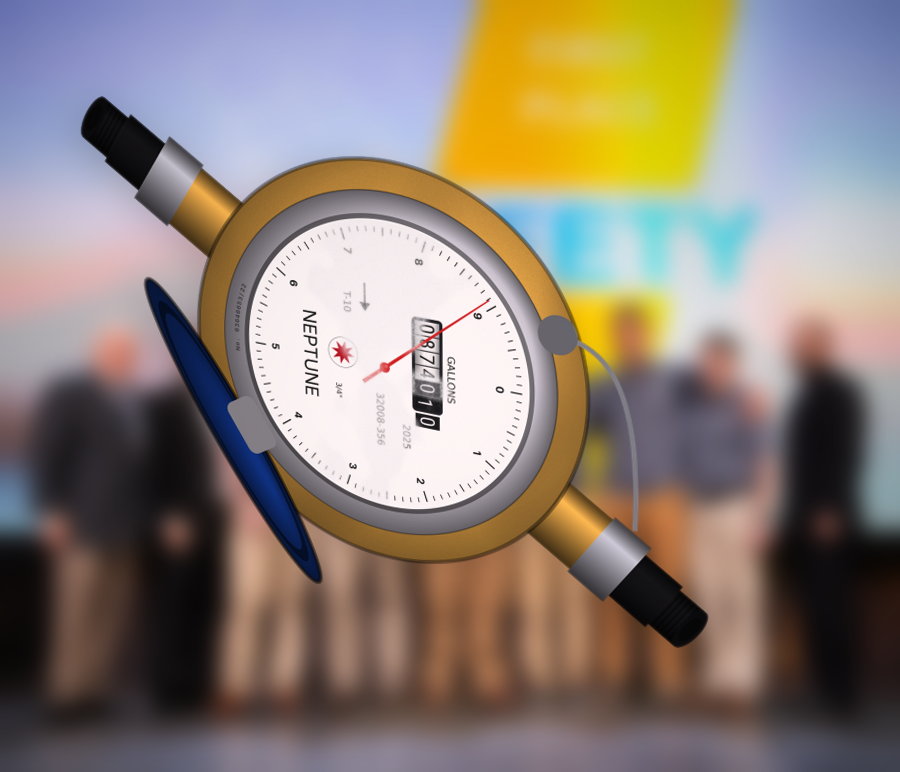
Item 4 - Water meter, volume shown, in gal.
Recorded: 874008.9 gal
